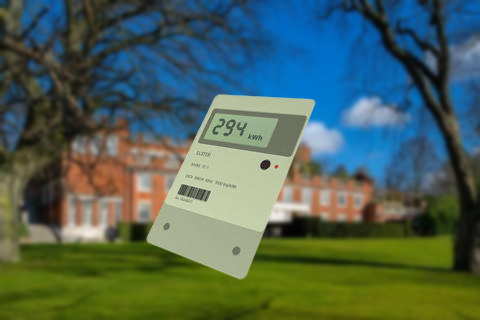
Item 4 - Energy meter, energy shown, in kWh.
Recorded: 294 kWh
